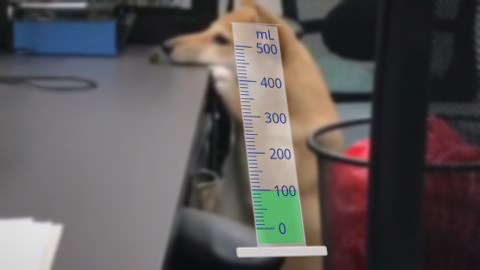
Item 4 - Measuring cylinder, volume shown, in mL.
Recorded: 100 mL
